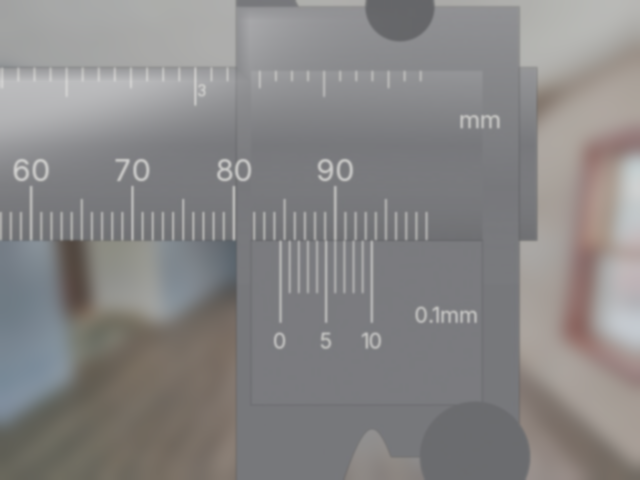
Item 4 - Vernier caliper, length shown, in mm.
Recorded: 84.6 mm
